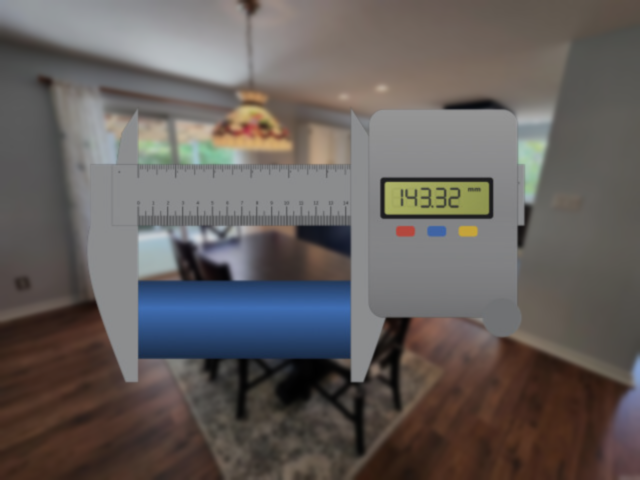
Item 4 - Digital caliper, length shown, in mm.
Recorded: 143.32 mm
